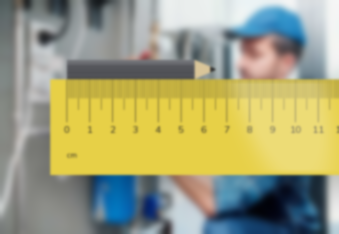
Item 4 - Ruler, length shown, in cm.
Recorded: 6.5 cm
